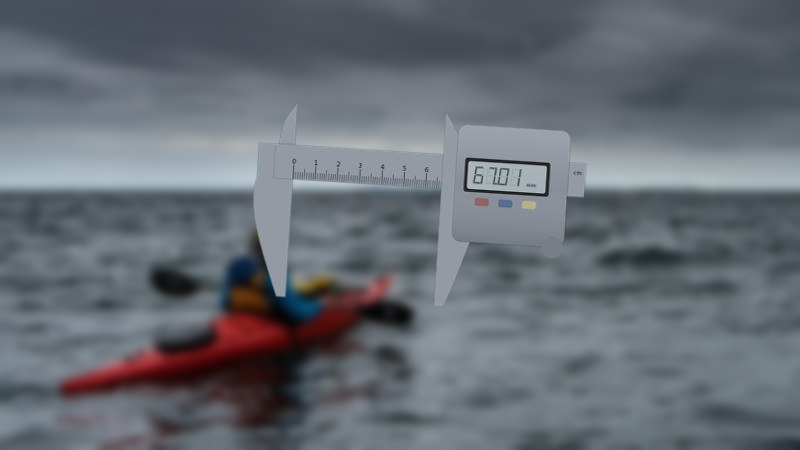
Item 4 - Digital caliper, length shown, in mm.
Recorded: 67.01 mm
